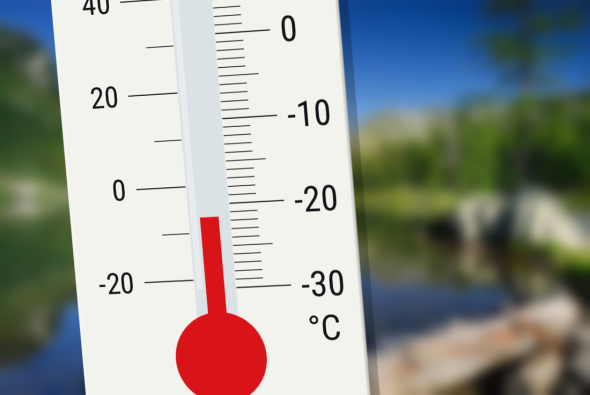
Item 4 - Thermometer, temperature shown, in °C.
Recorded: -21.5 °C
